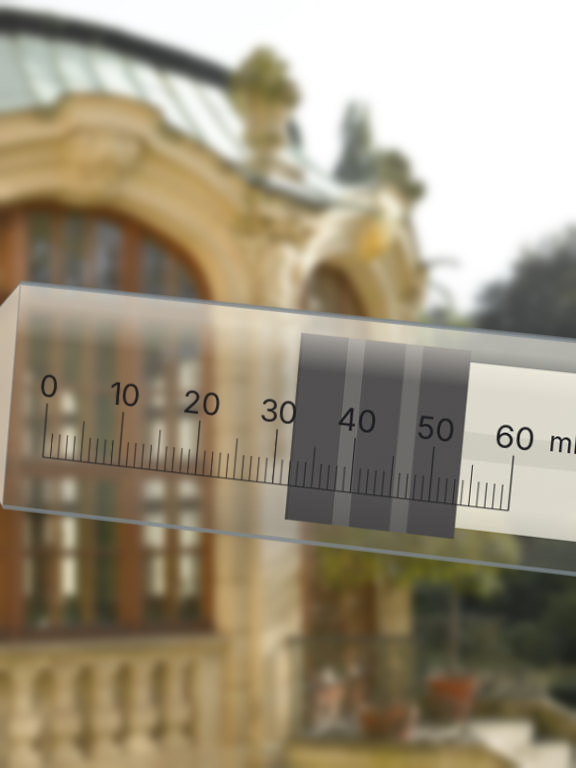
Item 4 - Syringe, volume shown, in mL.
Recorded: 32 mL
